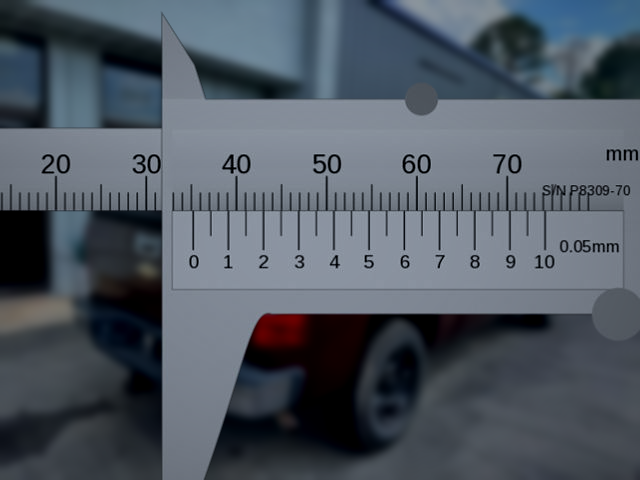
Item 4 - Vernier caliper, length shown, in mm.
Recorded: 35.2 mm
